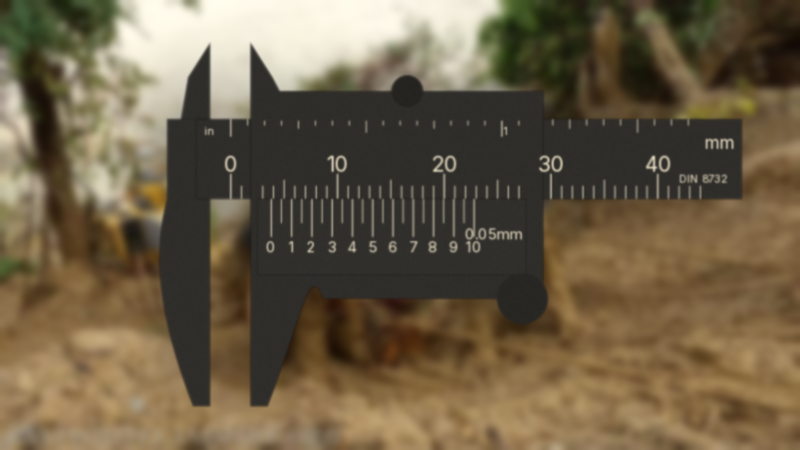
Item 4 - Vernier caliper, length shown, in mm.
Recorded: 3.8 mm
